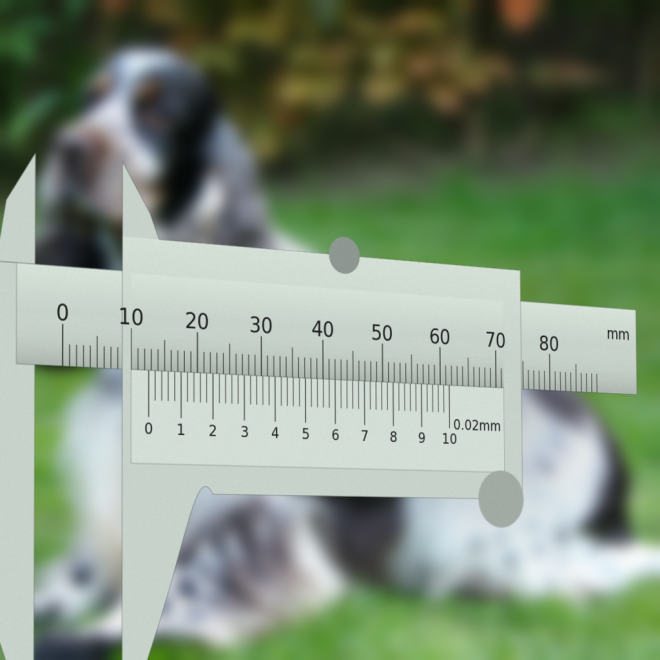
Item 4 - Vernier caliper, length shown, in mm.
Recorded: 12.6 mm
